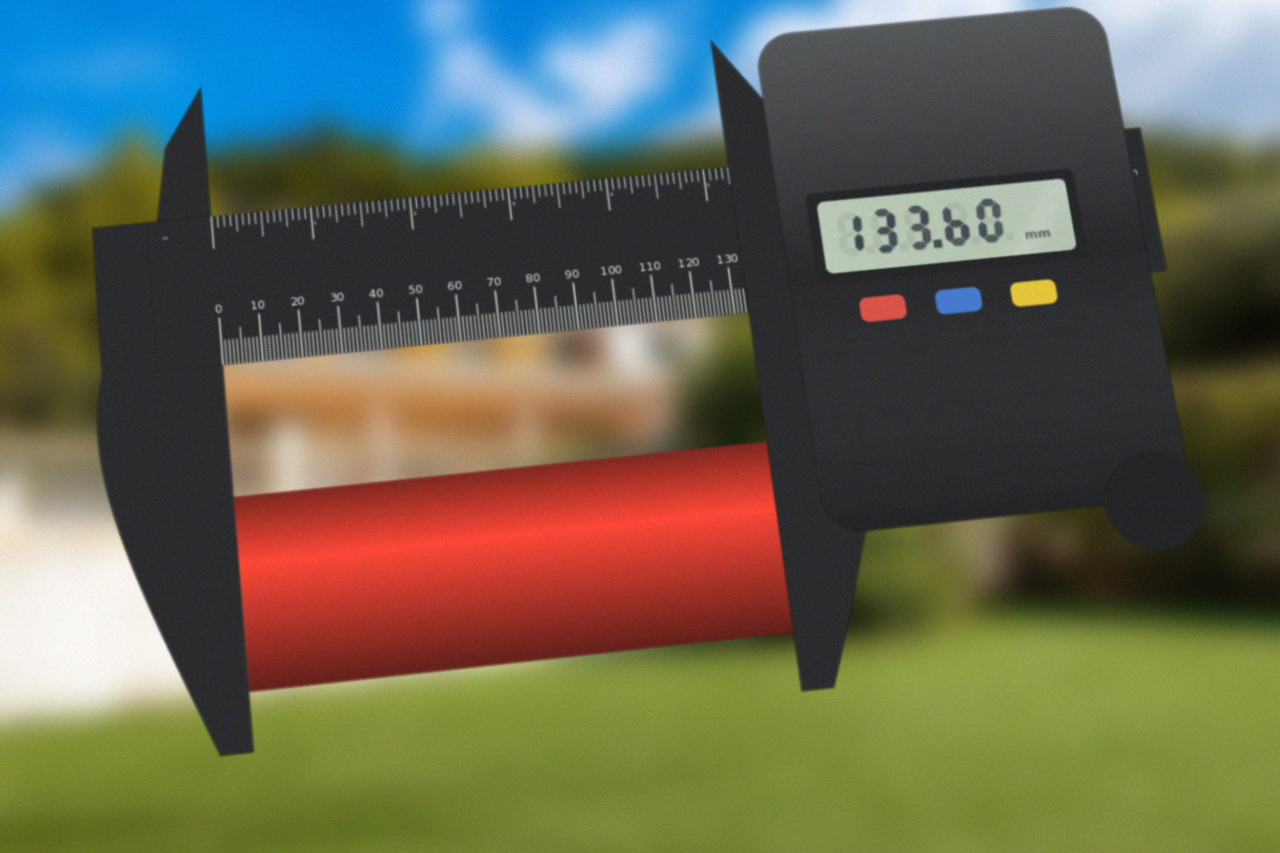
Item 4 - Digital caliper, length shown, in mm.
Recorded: 133.60 mm
